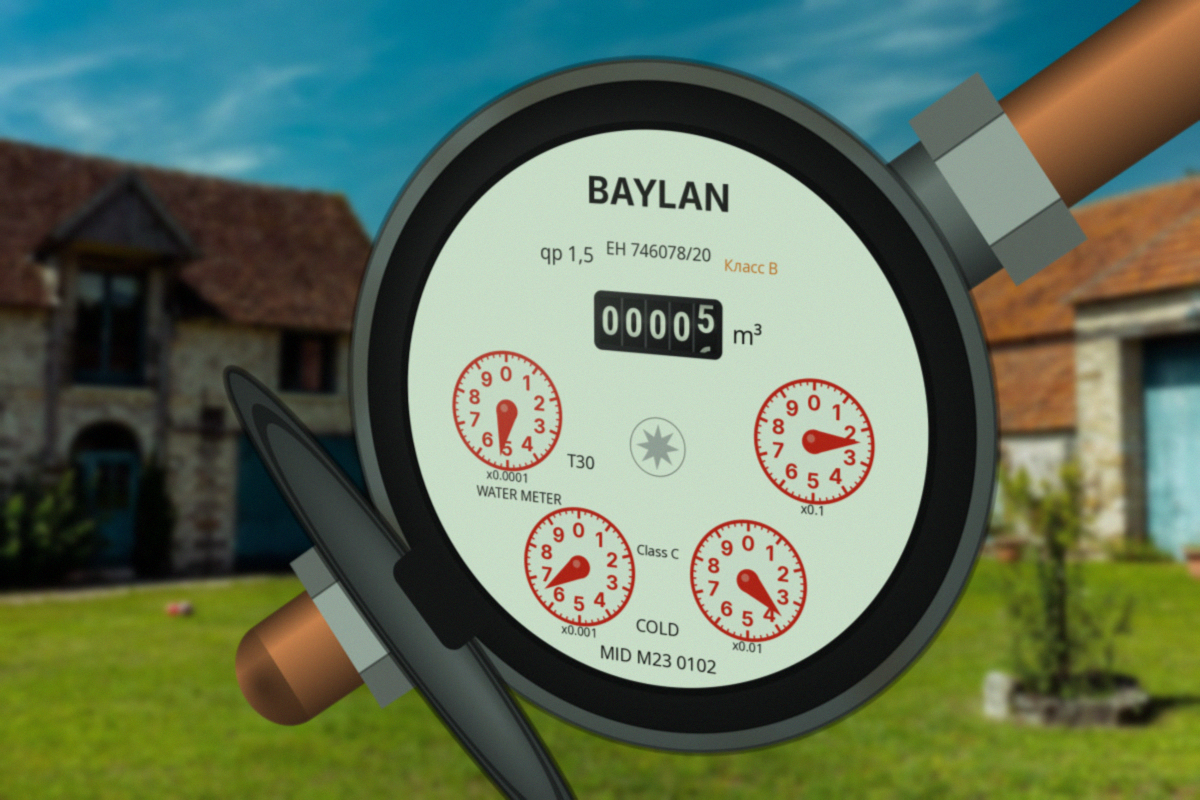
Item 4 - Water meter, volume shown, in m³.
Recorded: 5.2365 m³
